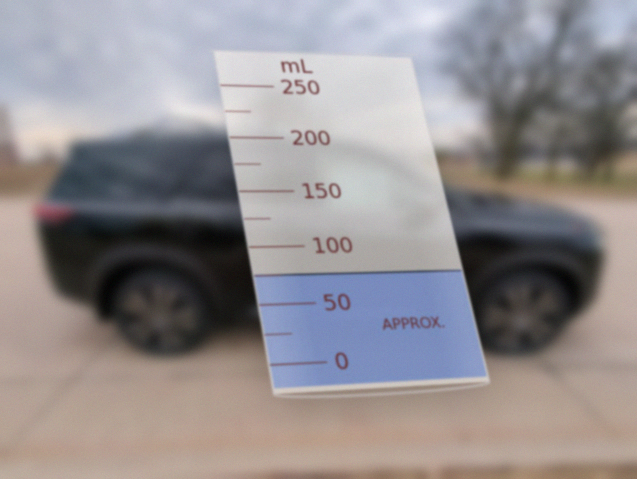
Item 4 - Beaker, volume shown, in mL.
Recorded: 75 mL
